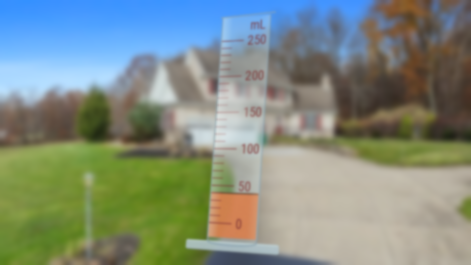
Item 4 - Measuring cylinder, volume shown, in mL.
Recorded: 40 mL
